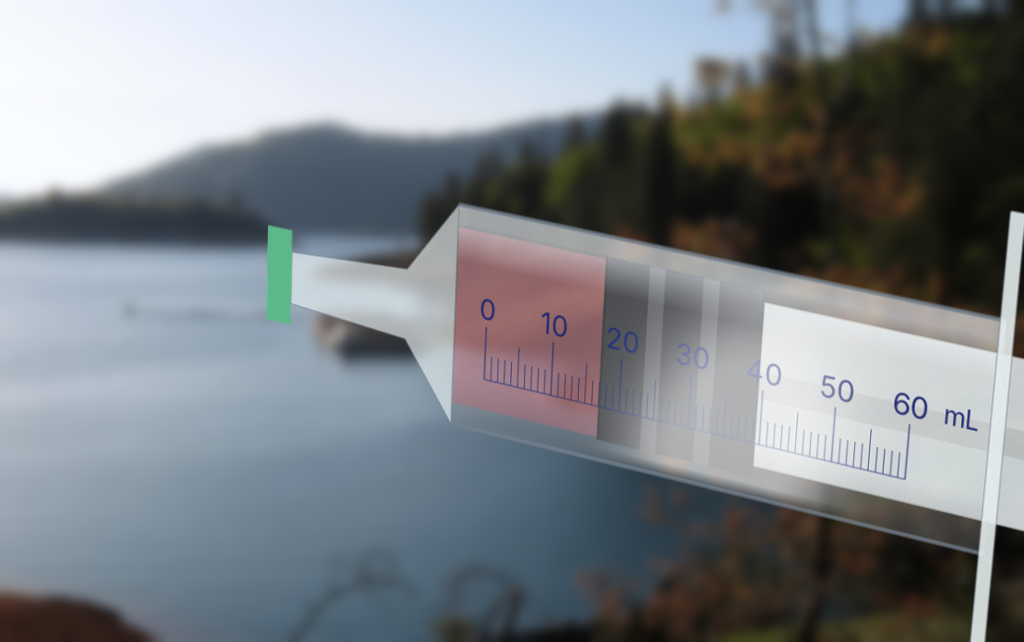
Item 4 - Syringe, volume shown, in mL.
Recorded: 17 mL
